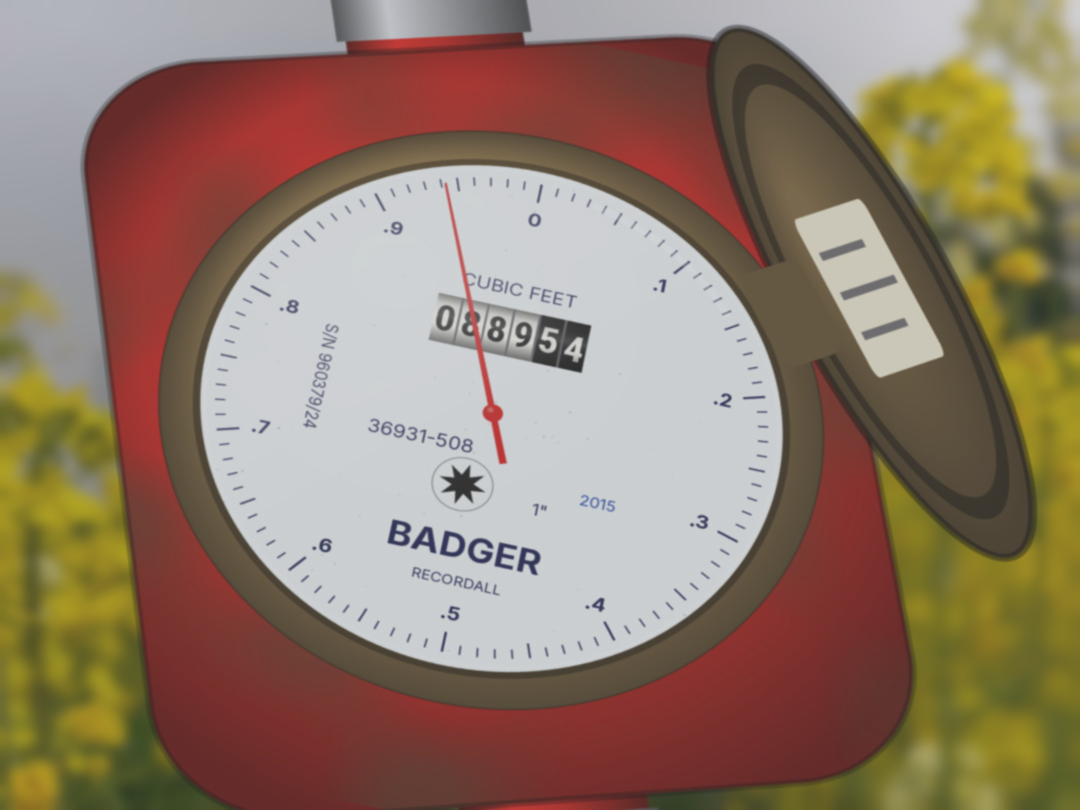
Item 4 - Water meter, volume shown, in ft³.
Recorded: 88953.94 ft³
